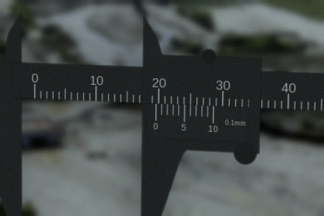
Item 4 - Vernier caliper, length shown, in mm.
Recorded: 19.6 mm
